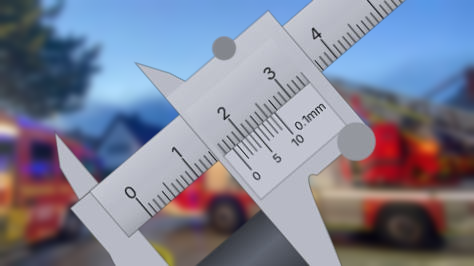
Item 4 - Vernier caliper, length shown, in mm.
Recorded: 17.4 mm
